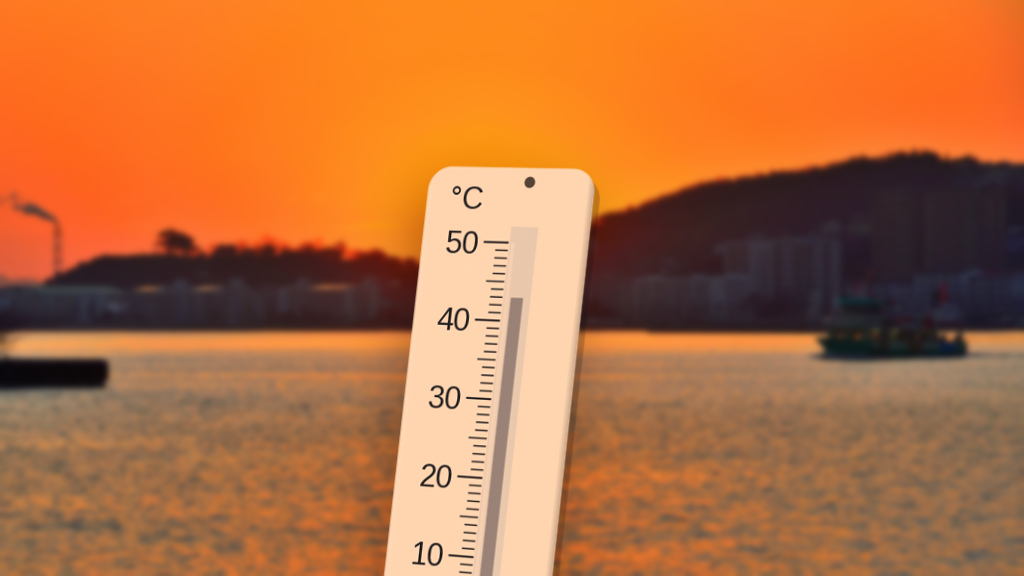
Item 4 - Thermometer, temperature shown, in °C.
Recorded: 43 °C
